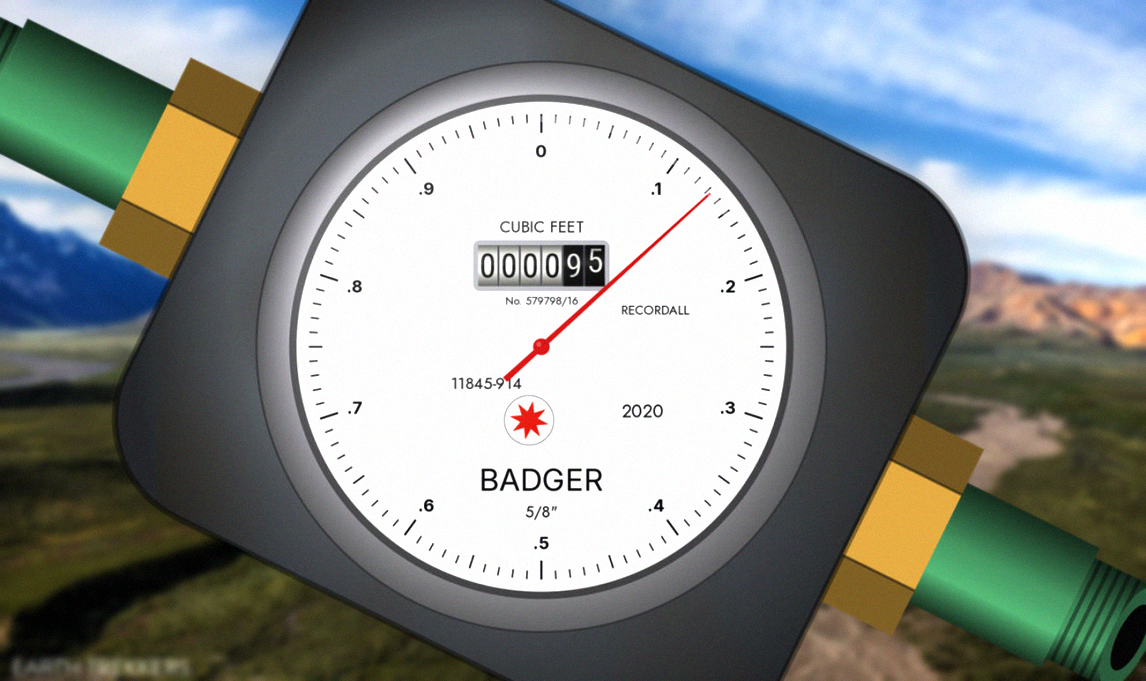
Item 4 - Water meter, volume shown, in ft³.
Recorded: 95.13 ft³
